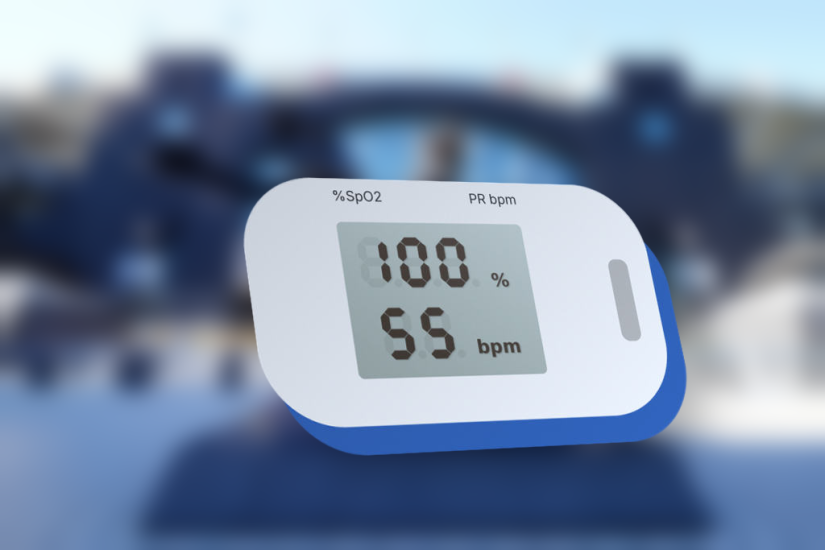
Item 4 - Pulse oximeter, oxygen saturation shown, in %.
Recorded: 100 %
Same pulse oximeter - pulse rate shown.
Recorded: 55 bpm
